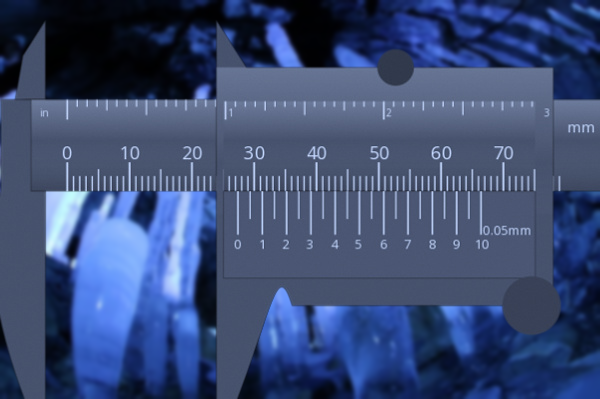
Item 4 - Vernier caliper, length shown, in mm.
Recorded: 27.4 mm
